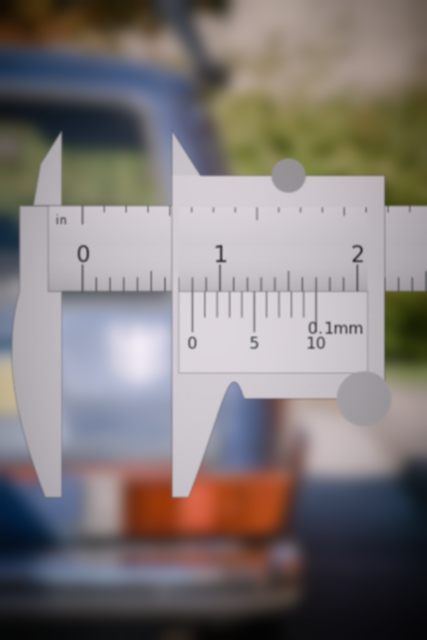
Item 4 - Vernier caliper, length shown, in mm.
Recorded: 8.0 mm
